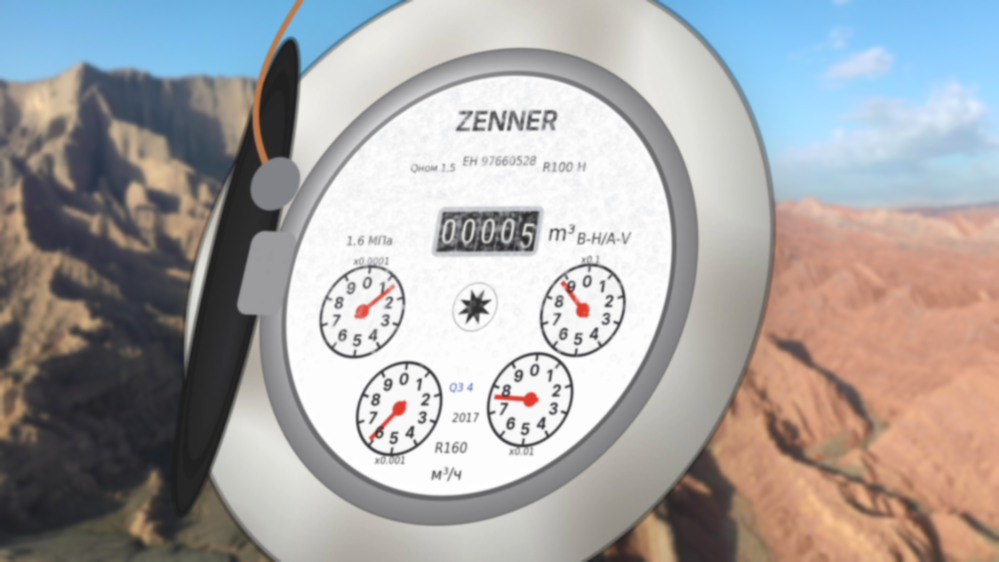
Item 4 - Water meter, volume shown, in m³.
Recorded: 4.8761 m³
